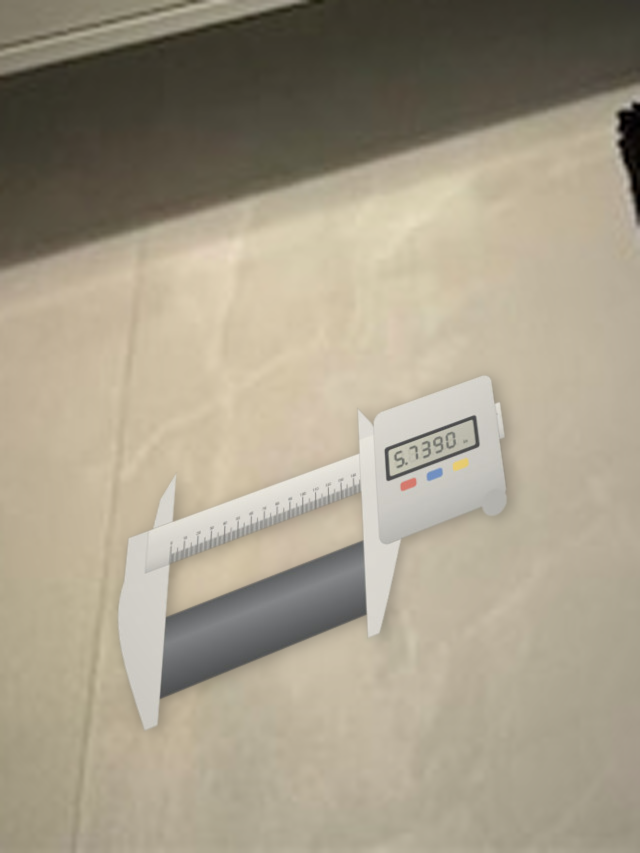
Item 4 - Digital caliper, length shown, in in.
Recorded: 5.7390 in
